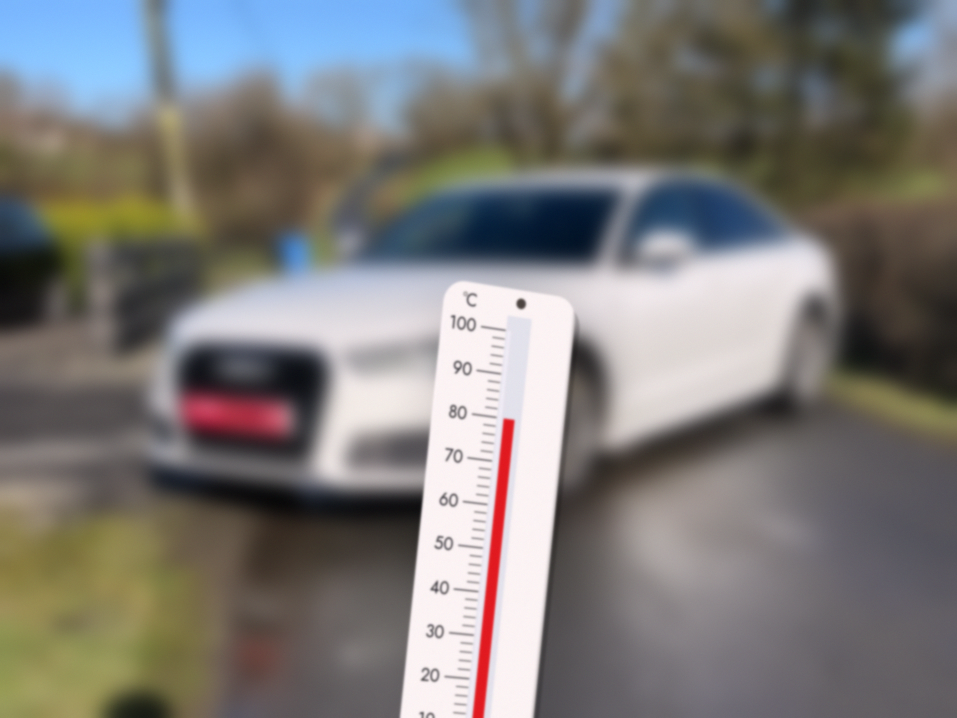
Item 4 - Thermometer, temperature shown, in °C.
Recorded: 80 °C
